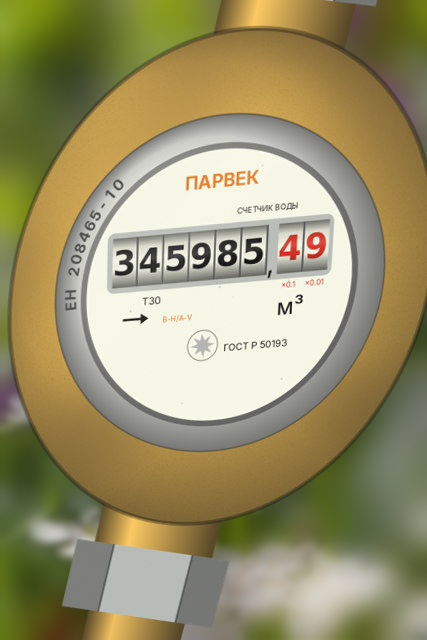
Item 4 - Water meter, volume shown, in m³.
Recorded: 345985.49 m³
